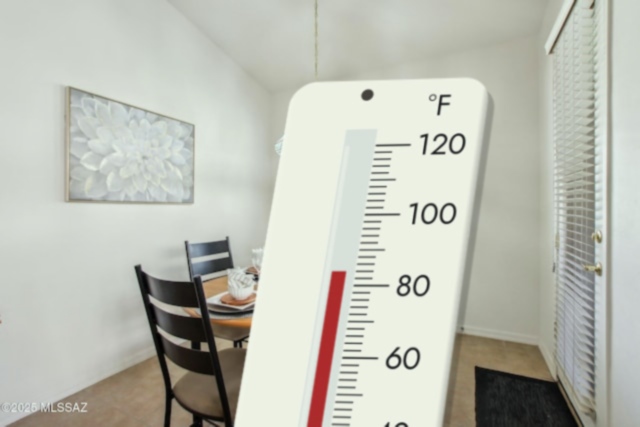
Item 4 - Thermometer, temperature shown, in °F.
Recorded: 84 °F
